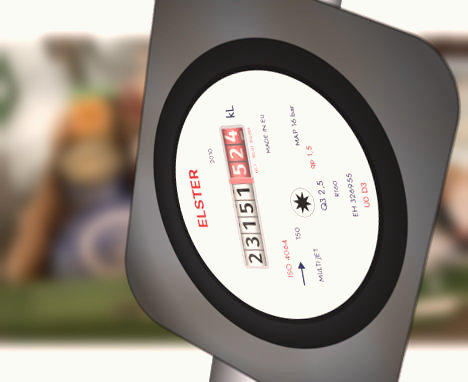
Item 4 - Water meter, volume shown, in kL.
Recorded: 23151.524 kL
